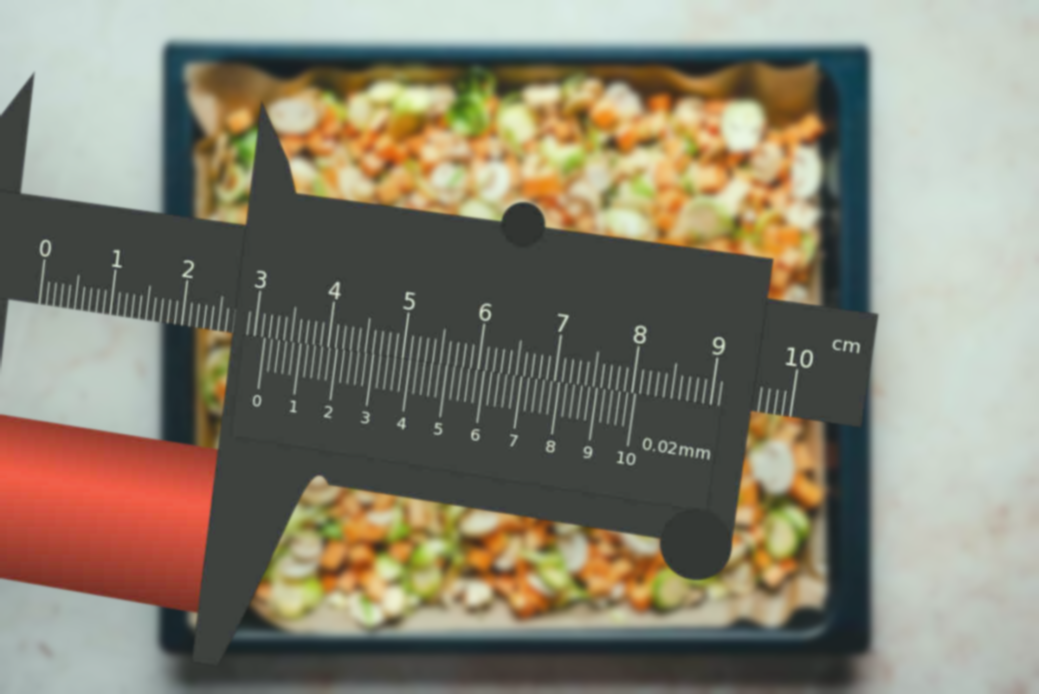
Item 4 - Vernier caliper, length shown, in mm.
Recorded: 31.4 mm
